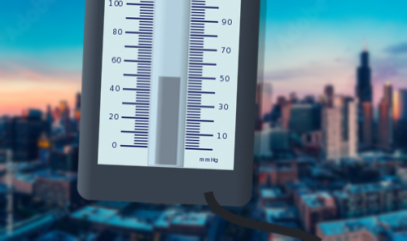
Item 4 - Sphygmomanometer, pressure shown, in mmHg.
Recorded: 50 mmHg
